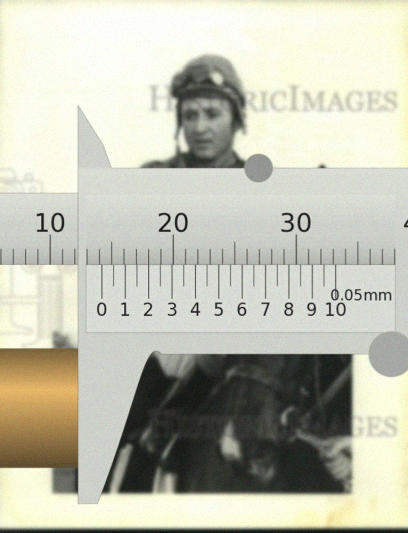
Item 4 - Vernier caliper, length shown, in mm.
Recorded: 14.2 mm
